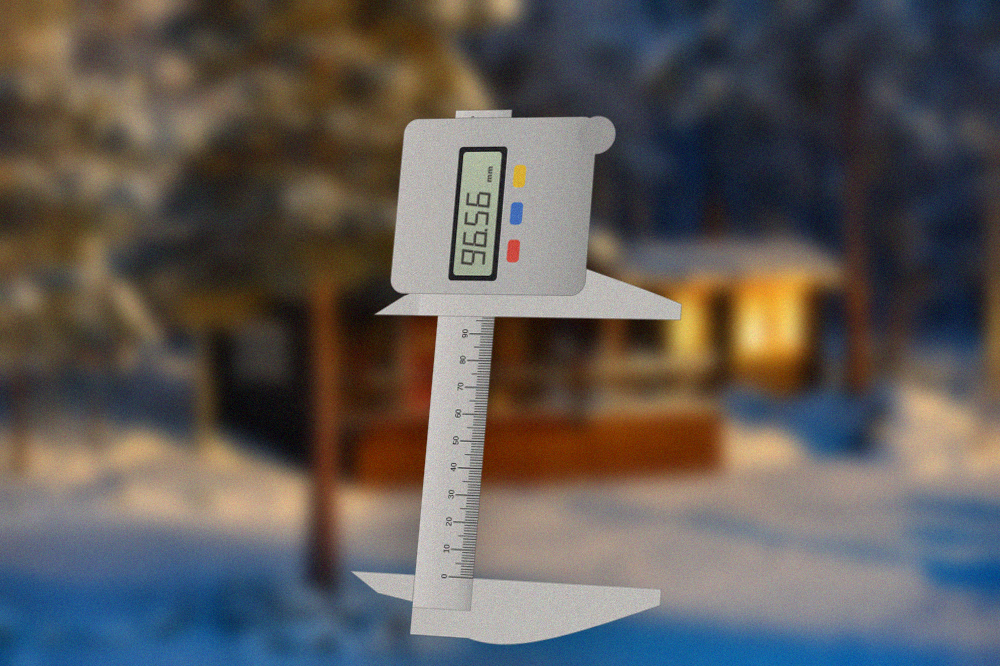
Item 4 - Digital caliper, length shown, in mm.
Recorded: 96.56 mm
